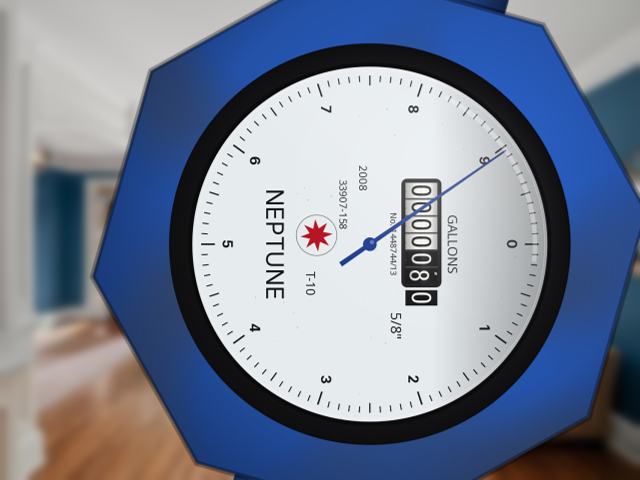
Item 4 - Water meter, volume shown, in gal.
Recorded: 79.0 gal
